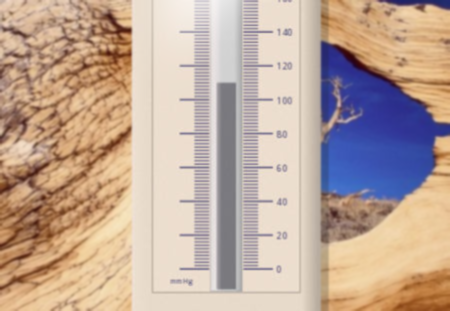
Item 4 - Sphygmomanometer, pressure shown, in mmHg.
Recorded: 110 mmHg
